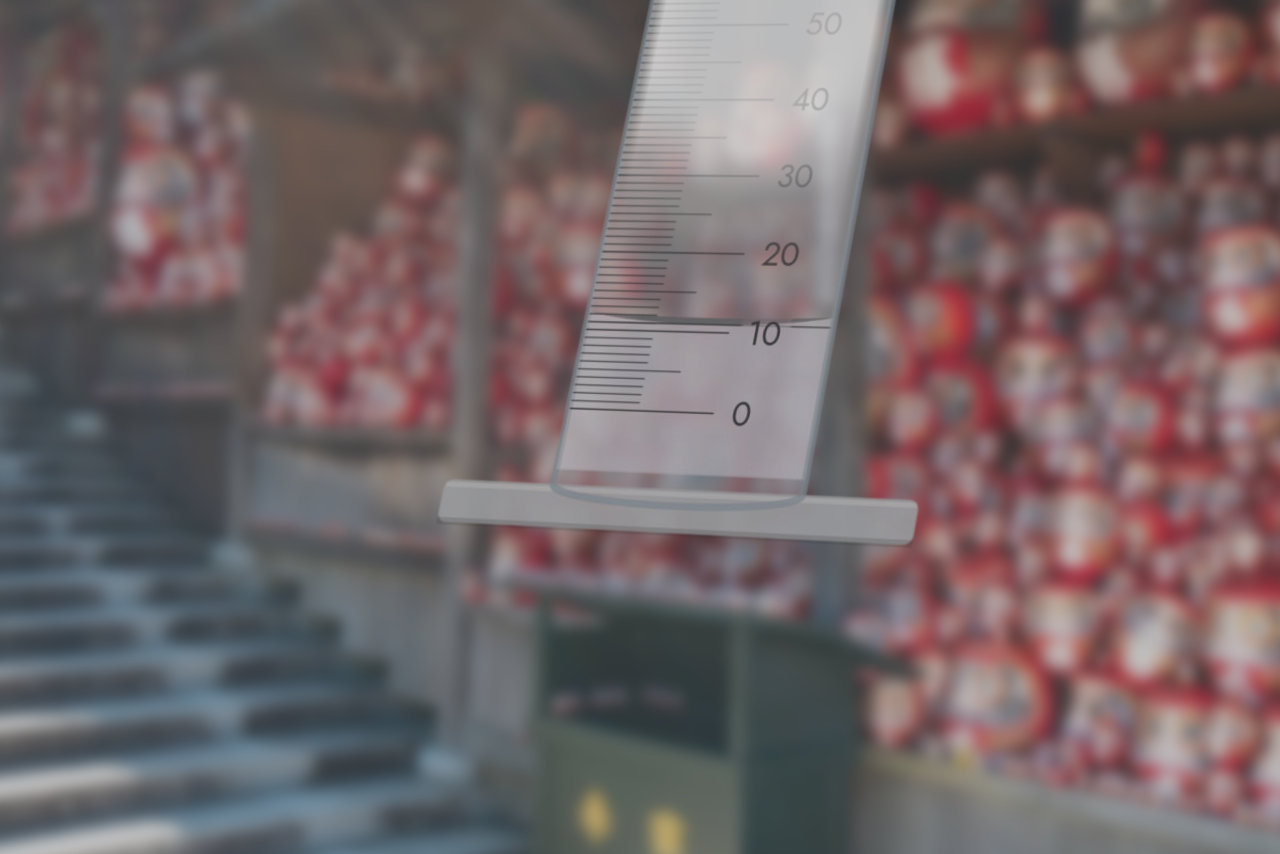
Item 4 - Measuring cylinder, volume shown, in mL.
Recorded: 11 mL
